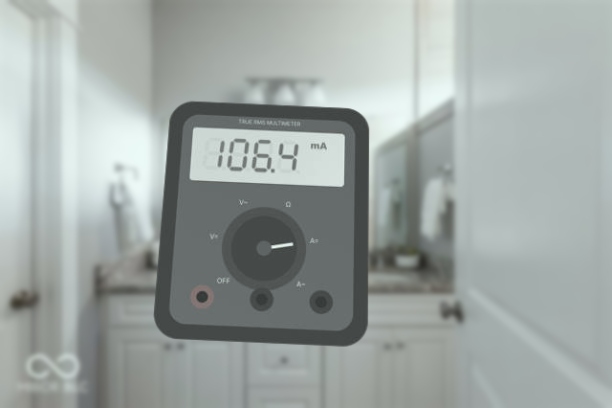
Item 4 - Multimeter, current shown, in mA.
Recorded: 106.4 mA
